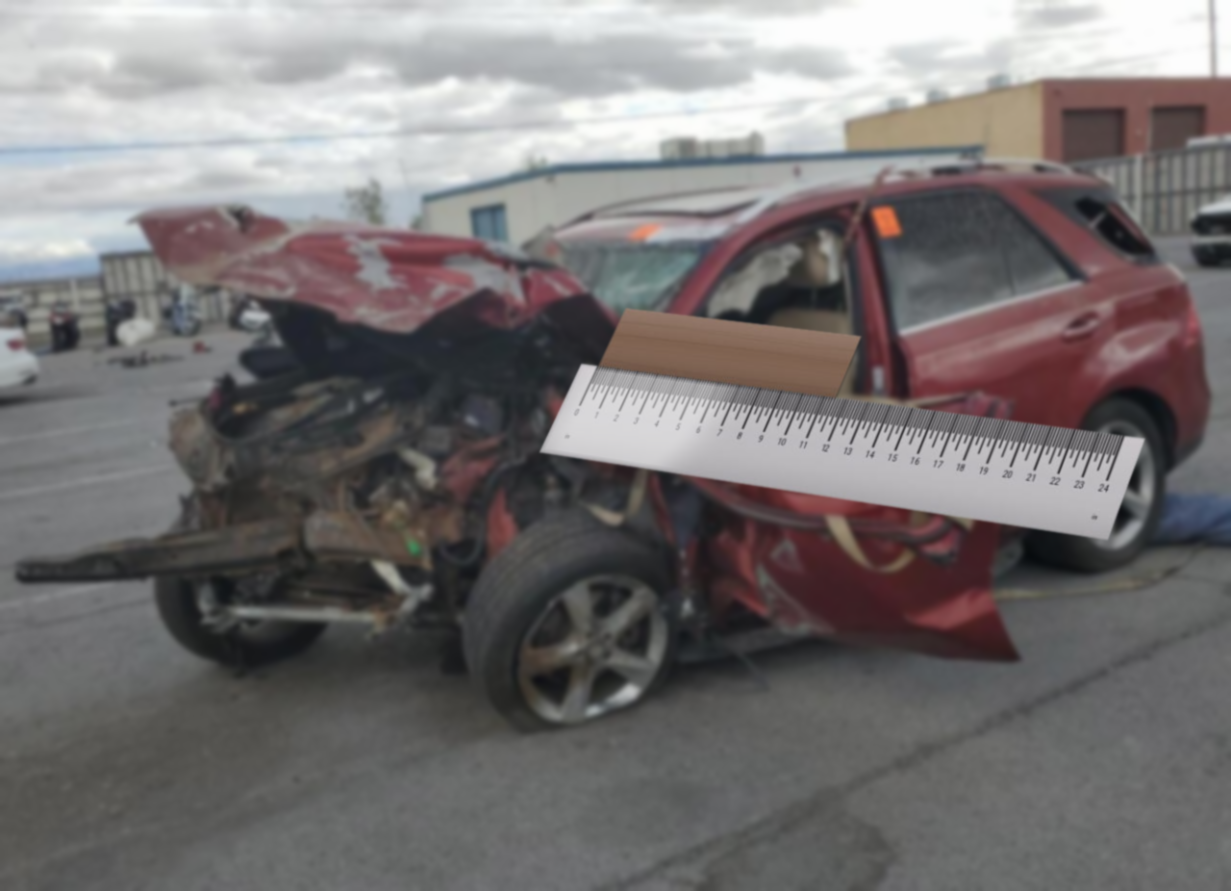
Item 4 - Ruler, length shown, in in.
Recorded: 11.5 in
